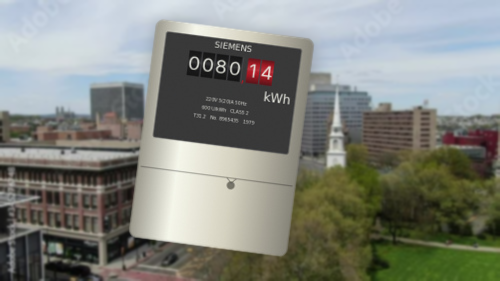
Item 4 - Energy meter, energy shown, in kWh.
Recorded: 80.14 kWh
